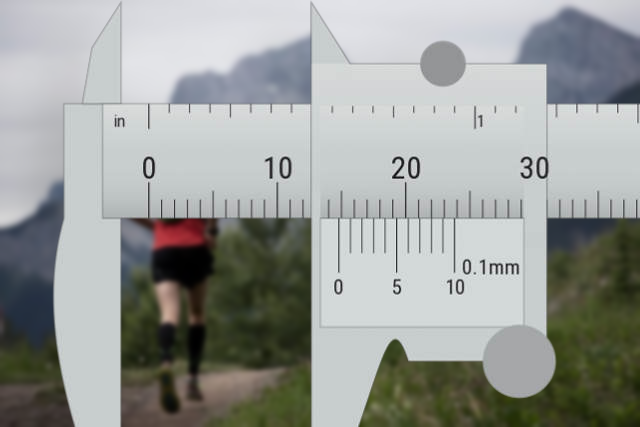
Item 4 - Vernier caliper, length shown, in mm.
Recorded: 14.8 mm
